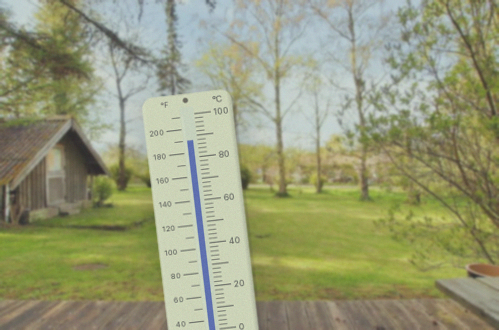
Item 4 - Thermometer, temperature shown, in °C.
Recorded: 88 °C
